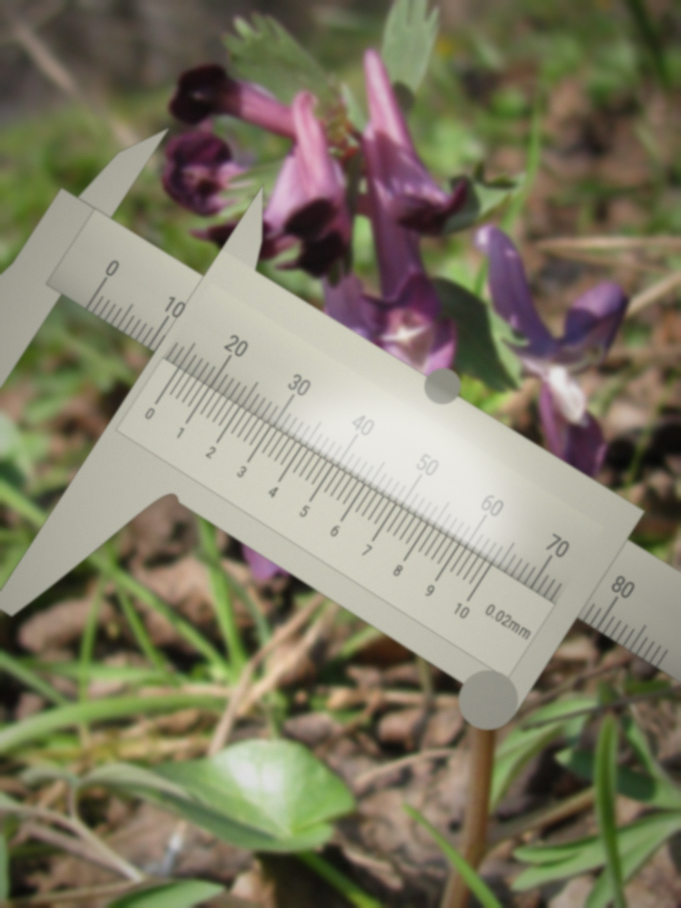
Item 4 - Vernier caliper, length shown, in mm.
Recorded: 15.0 mm
